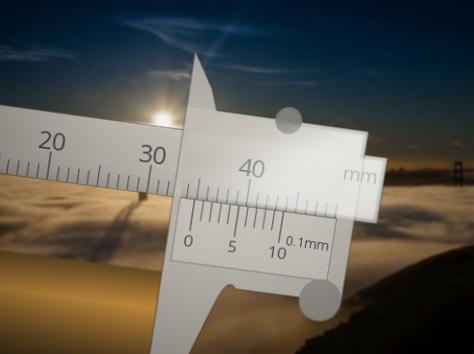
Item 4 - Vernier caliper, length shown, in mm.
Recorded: 34.8 mm
